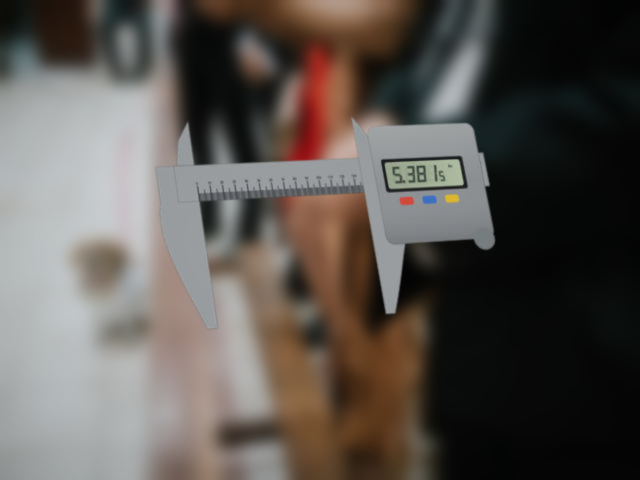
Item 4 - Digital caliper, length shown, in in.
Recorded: 5.3815 in
